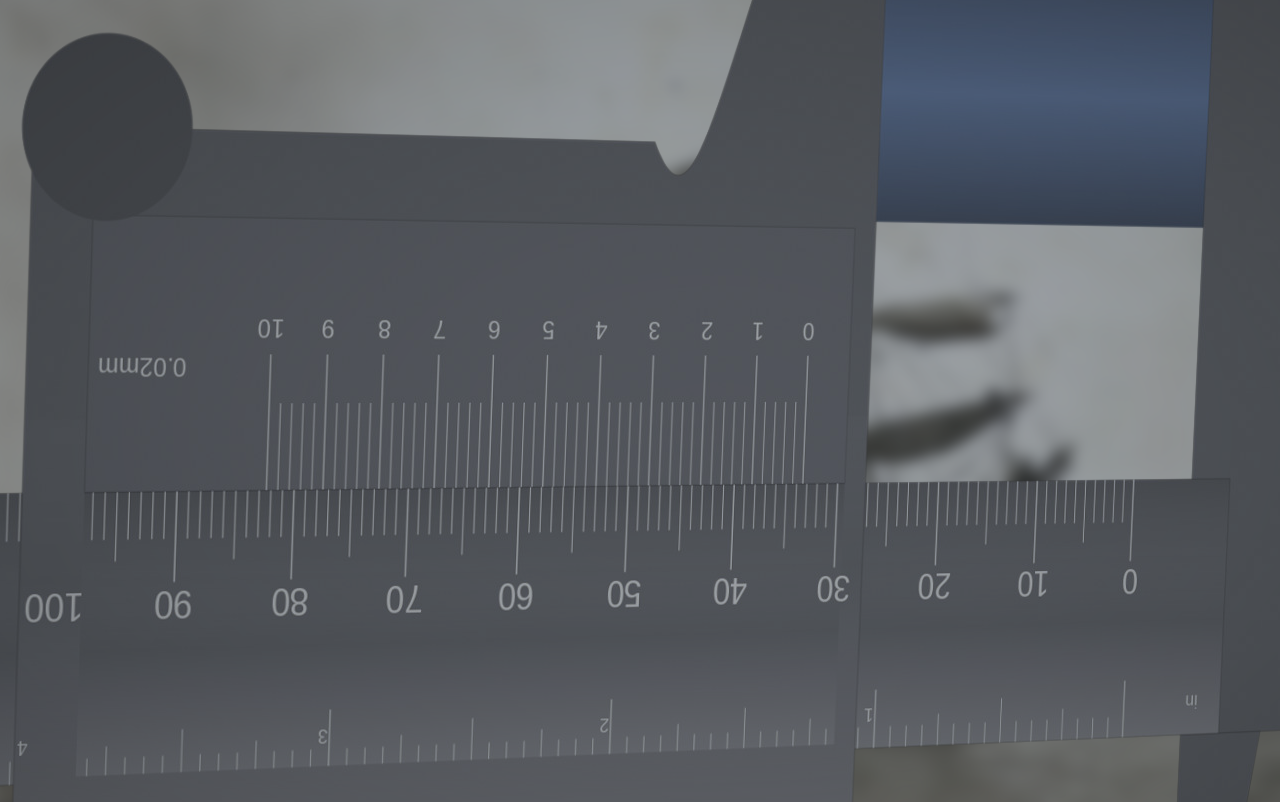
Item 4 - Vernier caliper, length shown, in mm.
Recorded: 33.4 mm
